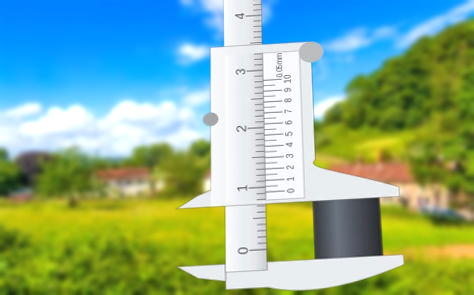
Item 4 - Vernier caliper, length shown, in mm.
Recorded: 9.2 mm
